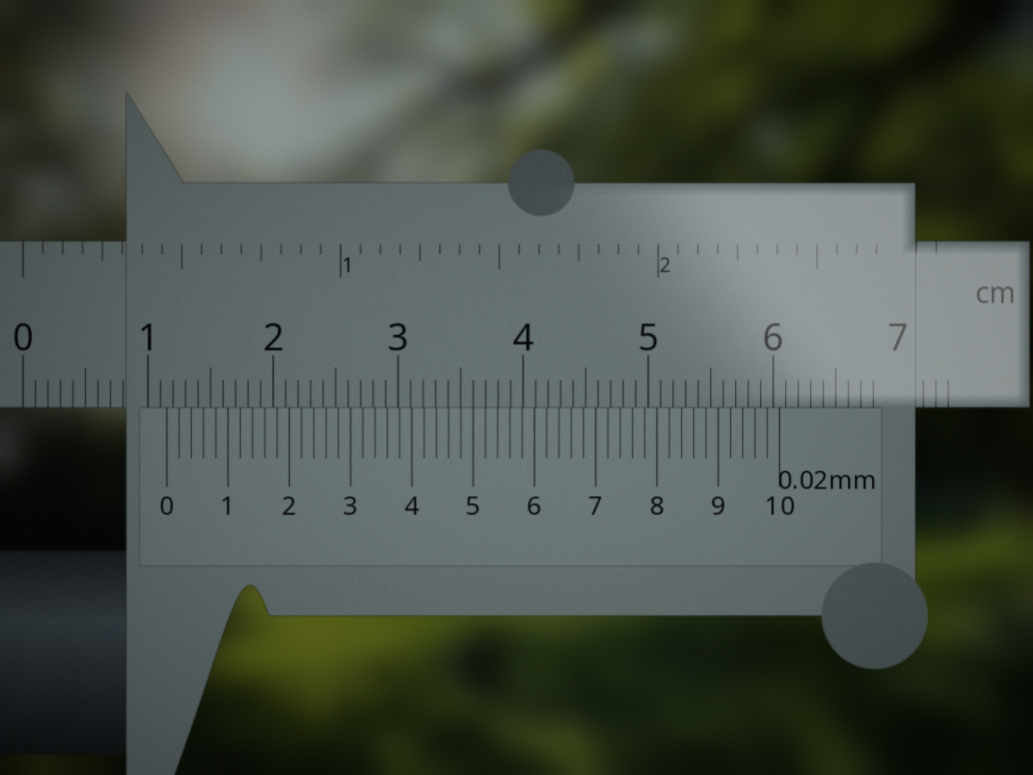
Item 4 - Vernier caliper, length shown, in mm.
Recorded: 11.5 mm
